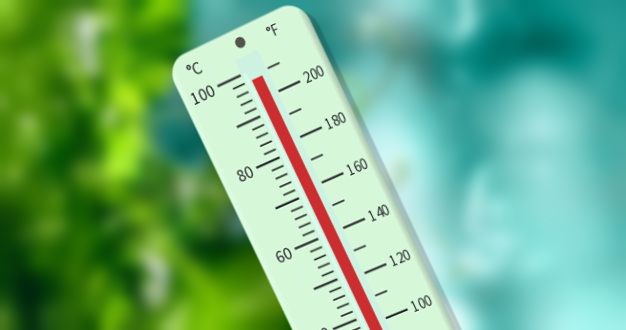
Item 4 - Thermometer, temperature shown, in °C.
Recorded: 98 °C
